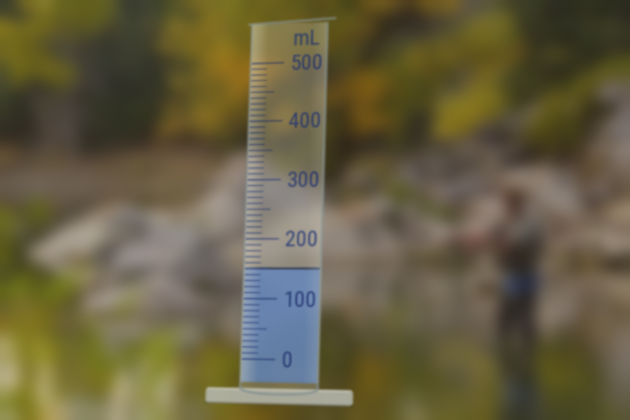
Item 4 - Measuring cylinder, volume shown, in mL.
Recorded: 150 mL
